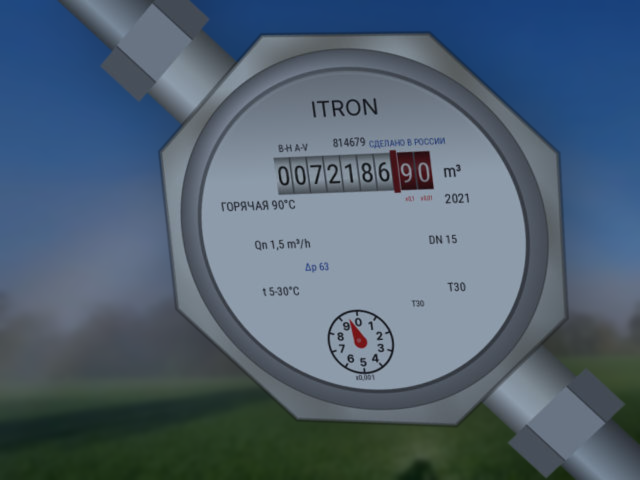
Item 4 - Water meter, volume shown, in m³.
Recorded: 72186.899 m³
